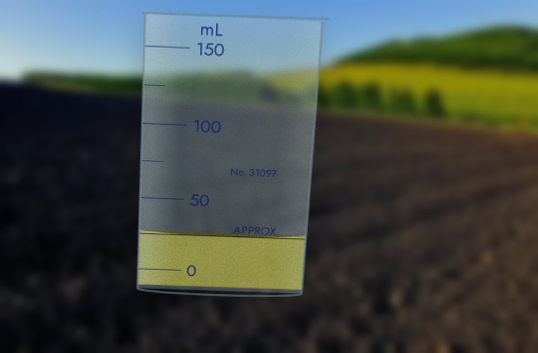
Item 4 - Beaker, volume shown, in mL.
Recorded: 25 mL
